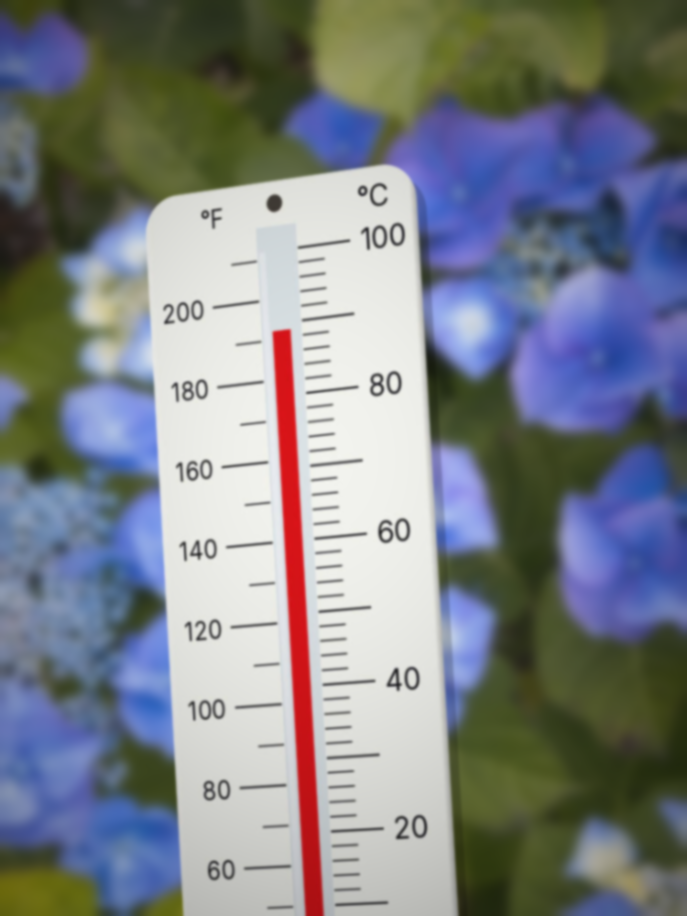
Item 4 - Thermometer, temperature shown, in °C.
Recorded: 89 °C
